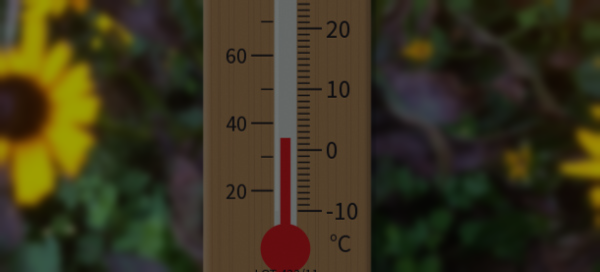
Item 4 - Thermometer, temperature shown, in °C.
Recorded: 2 °C
